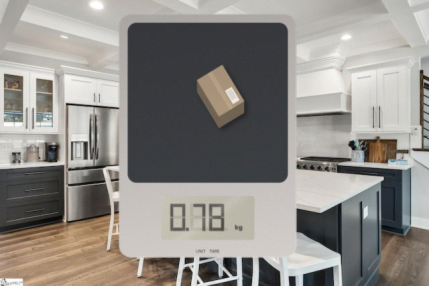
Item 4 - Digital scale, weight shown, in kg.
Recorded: 0.78 kg
